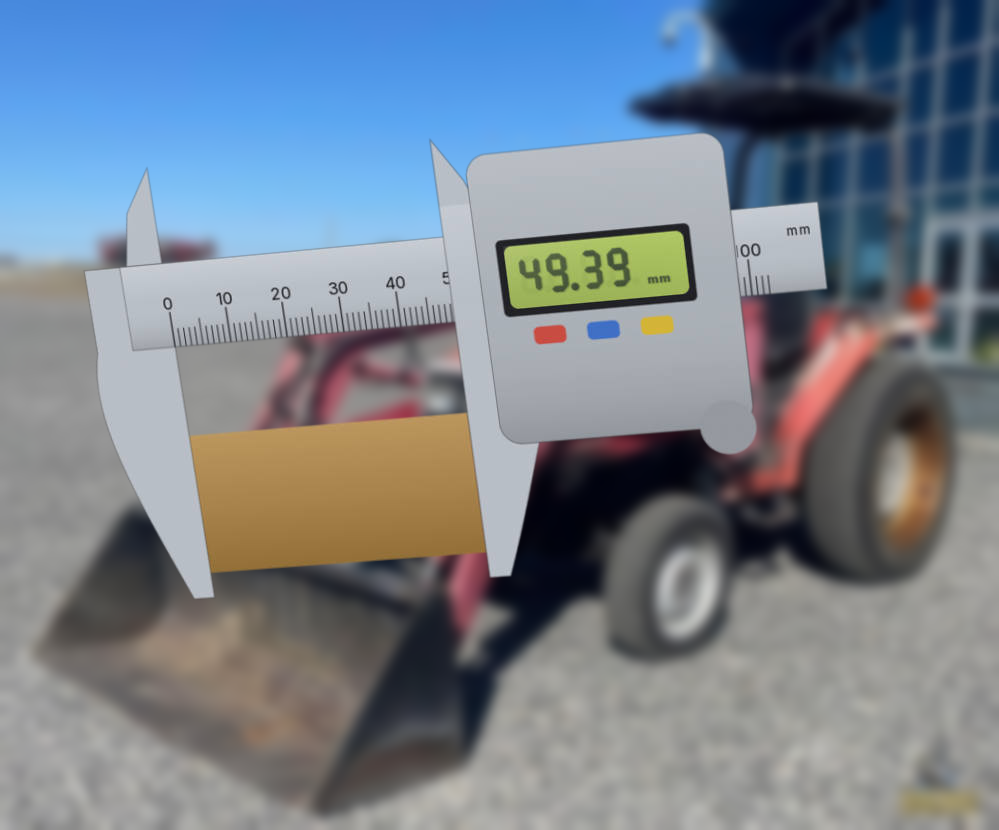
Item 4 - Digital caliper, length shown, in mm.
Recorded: 49.39 mm
